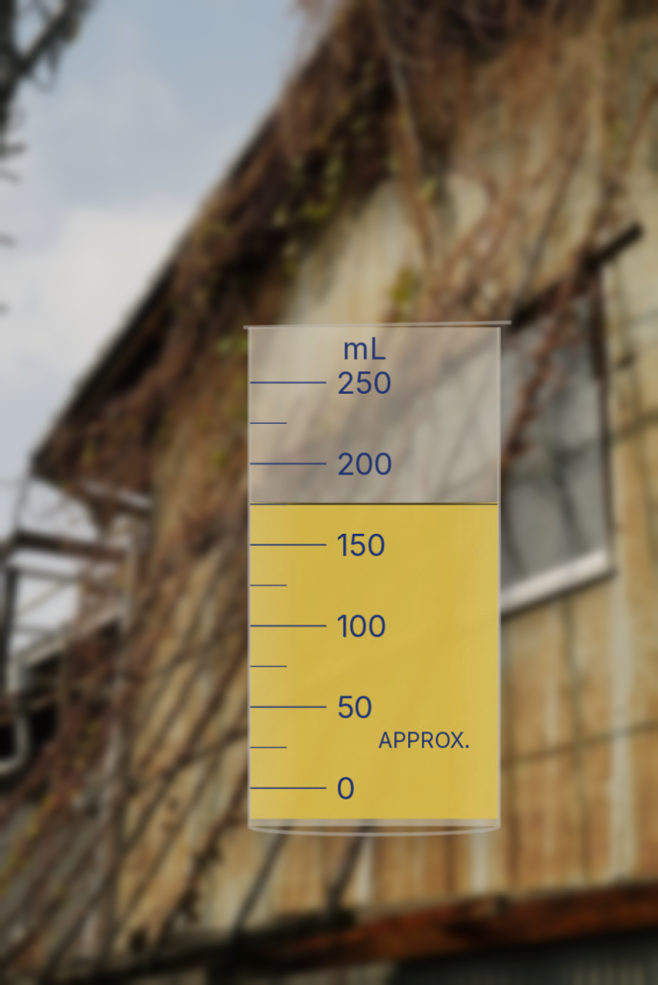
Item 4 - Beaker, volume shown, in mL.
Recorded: 175 mL
